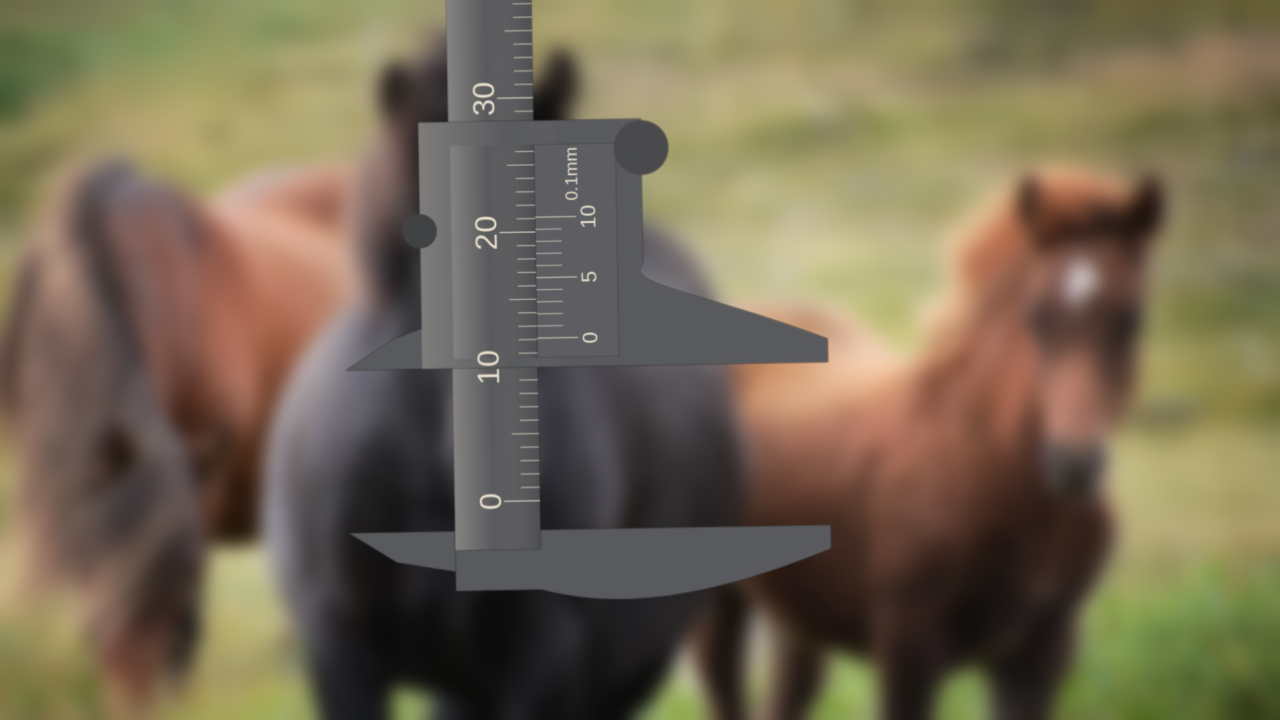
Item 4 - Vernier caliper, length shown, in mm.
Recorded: 12.1 mm
